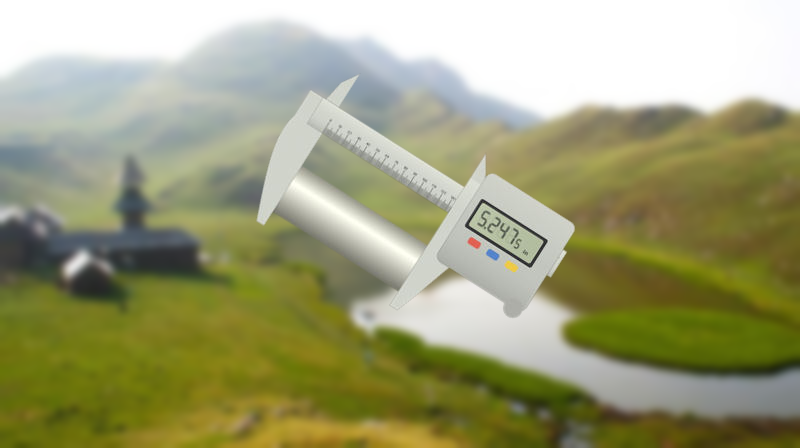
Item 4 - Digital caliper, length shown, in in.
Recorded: 5.2475 in
